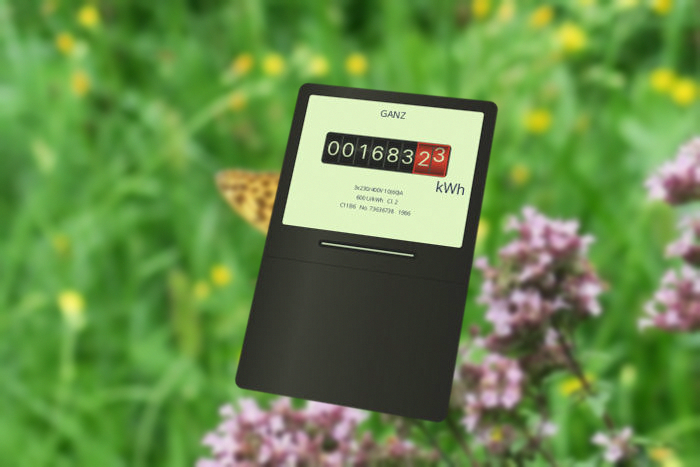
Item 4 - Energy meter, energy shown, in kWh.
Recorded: 1683.23 kWh
